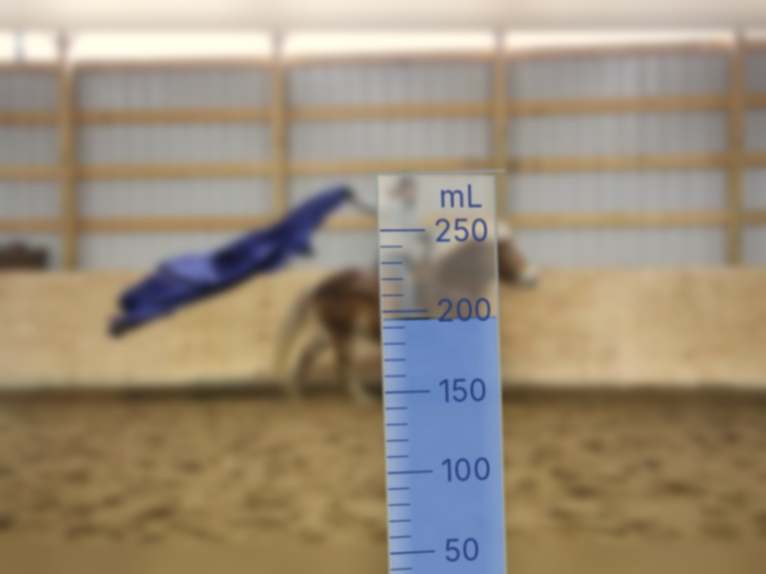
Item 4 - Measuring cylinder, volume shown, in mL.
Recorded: 195 mL
